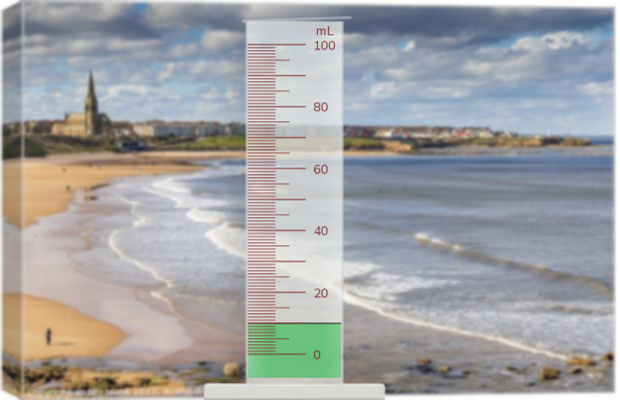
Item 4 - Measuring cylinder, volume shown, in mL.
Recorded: 10 mL
